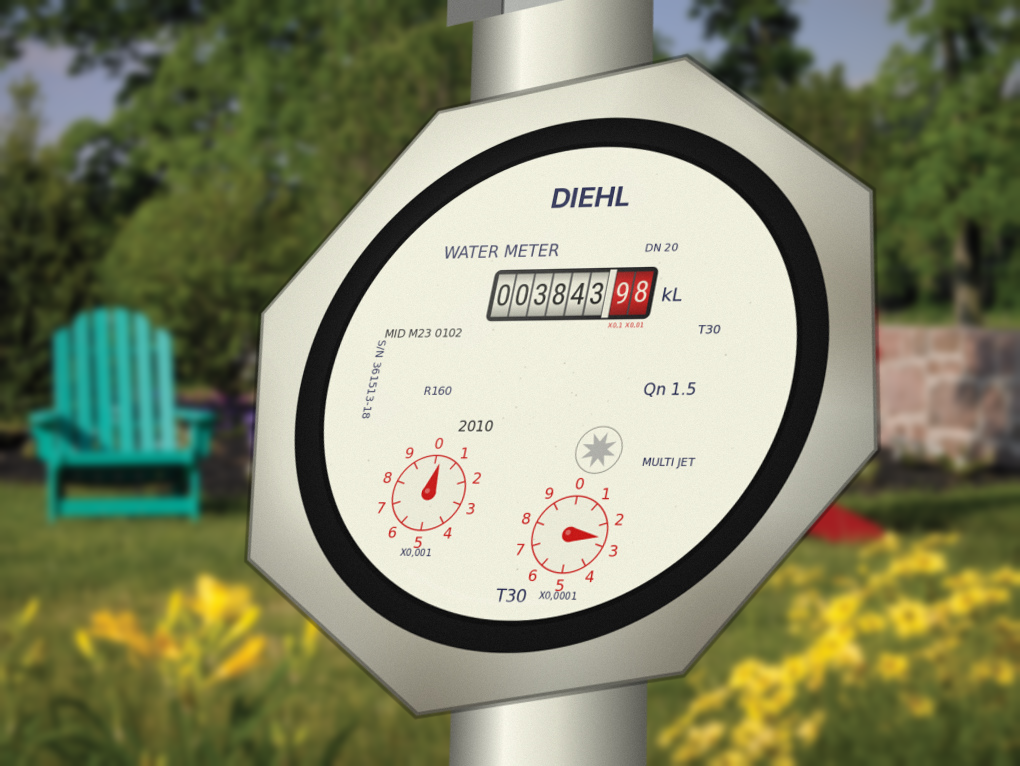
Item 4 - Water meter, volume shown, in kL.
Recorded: 3843.9802 kL
